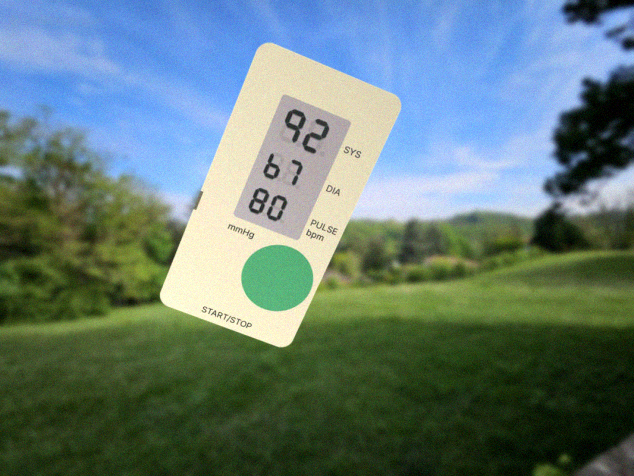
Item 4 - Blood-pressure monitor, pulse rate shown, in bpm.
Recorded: 80 bpm
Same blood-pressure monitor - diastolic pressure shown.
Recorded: 67 mmHg
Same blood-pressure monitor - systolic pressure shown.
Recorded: 92 mmHg
